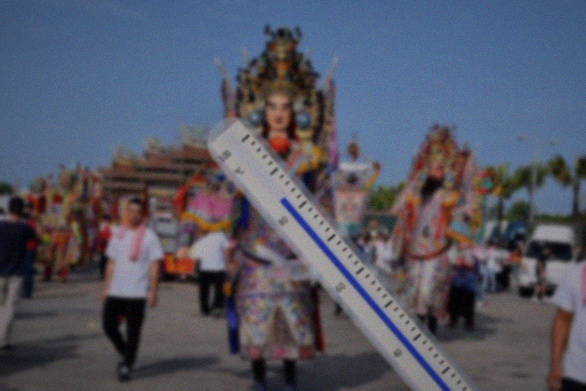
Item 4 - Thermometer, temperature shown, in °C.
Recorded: 84 °C
